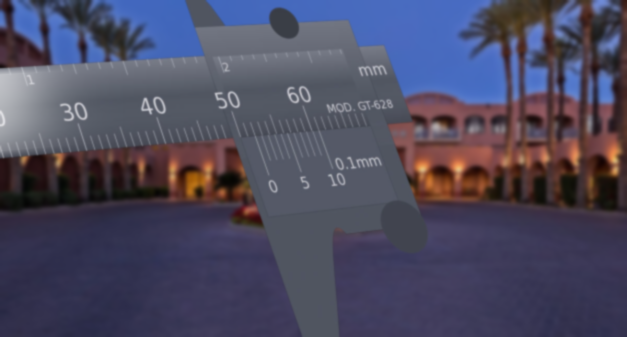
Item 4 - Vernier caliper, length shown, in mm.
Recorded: 52.0 mm
